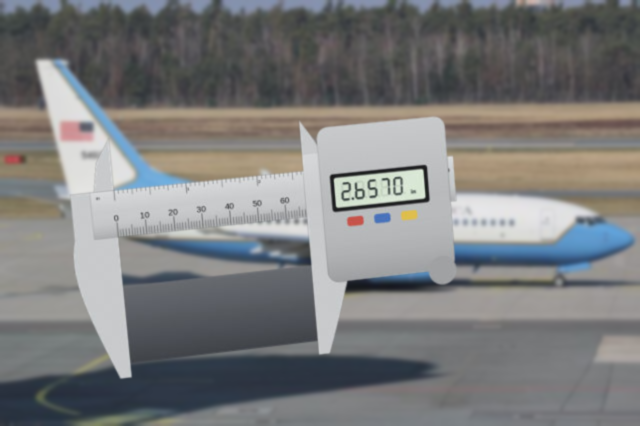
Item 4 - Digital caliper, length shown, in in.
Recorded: 2.6570 in
